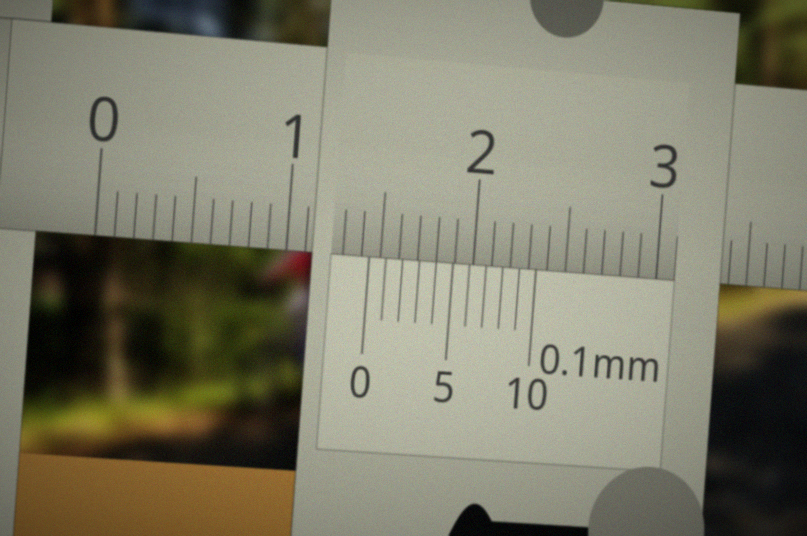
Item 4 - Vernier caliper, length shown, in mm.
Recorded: 14.4 mm
